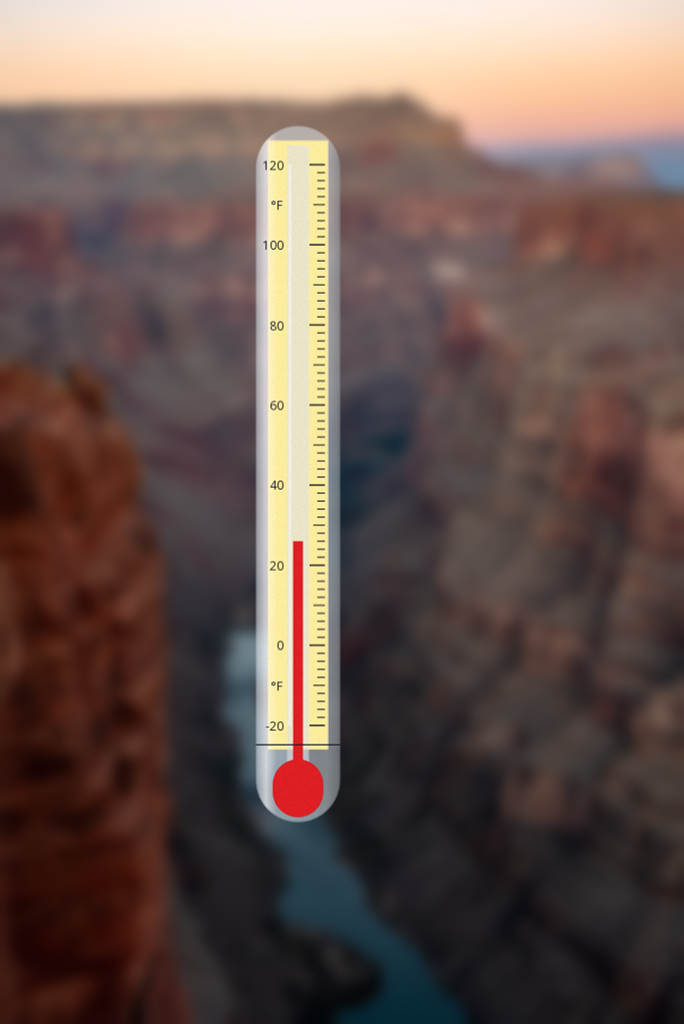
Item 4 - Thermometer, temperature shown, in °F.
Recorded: 26 °F
